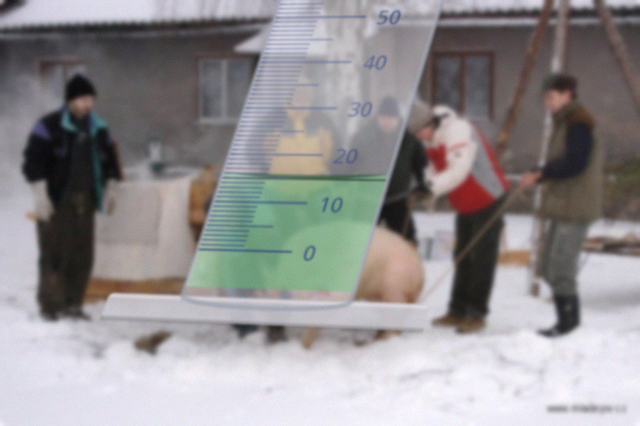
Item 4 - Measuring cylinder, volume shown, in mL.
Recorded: 15 mL
